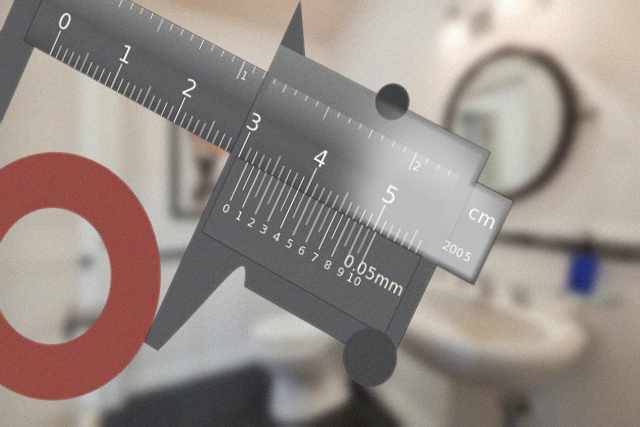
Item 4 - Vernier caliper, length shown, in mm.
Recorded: 31.4 mm
